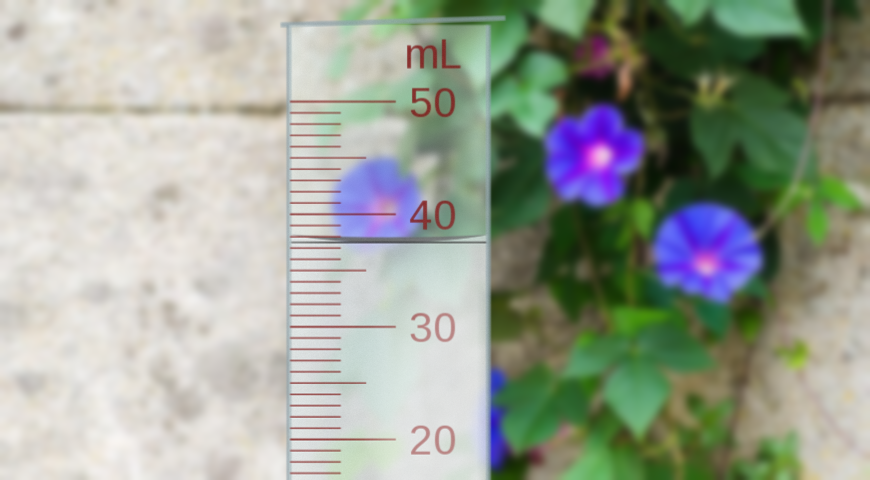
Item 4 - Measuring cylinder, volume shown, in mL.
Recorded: 37.5 mL
